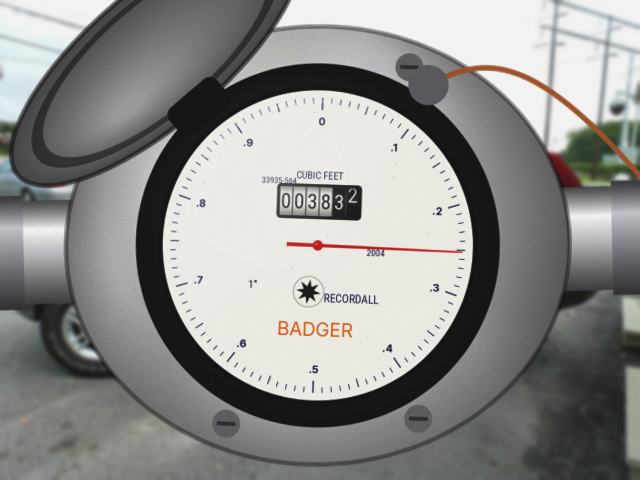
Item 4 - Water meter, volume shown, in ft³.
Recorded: 3832.25 ft³
